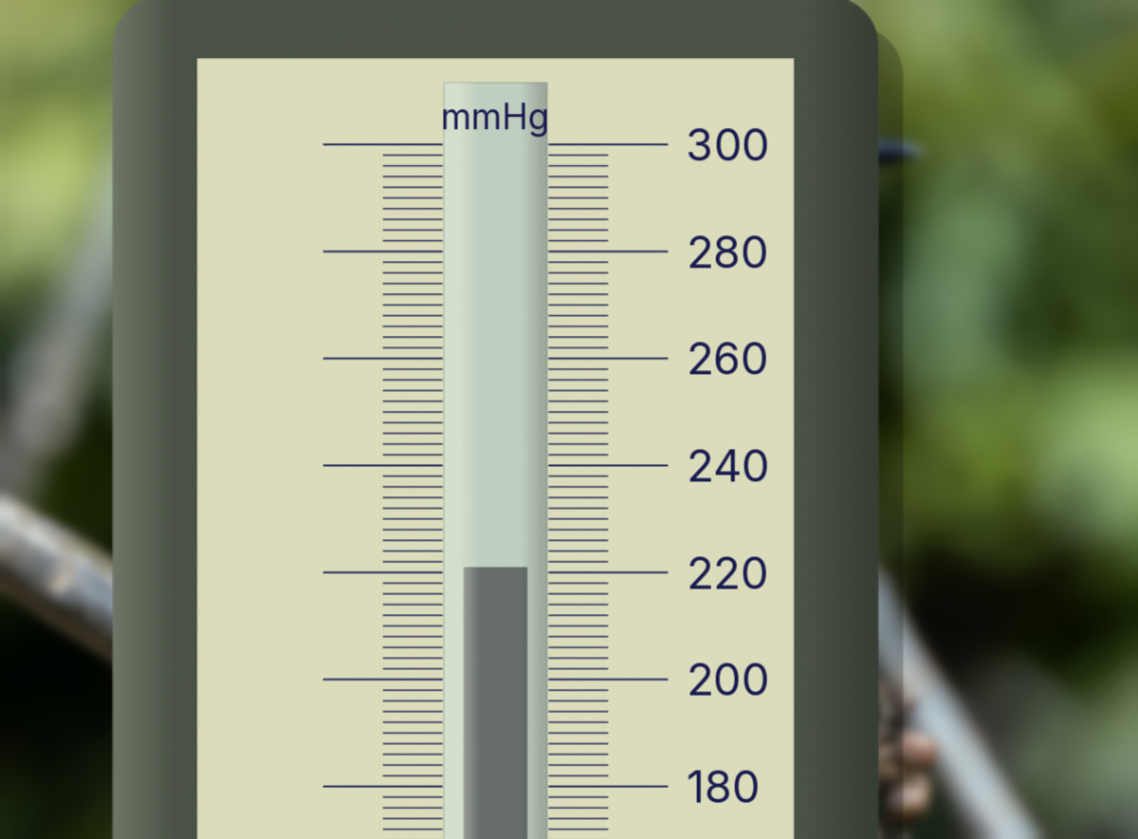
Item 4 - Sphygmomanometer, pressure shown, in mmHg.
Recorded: 221 mmHg
